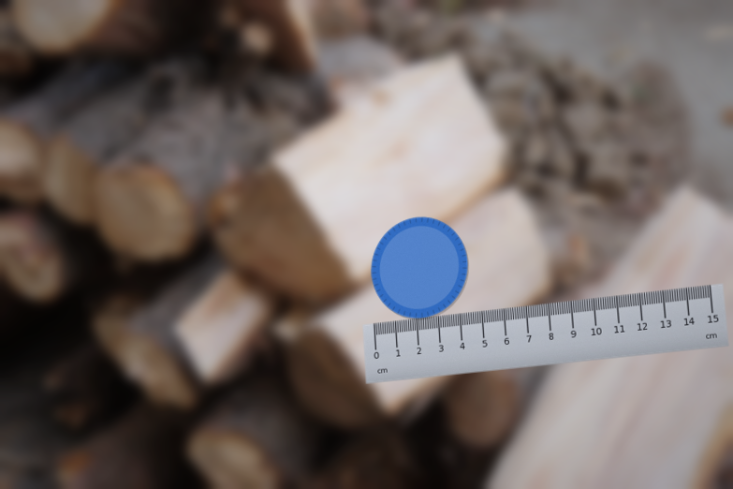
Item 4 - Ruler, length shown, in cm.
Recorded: 4.5 cm
